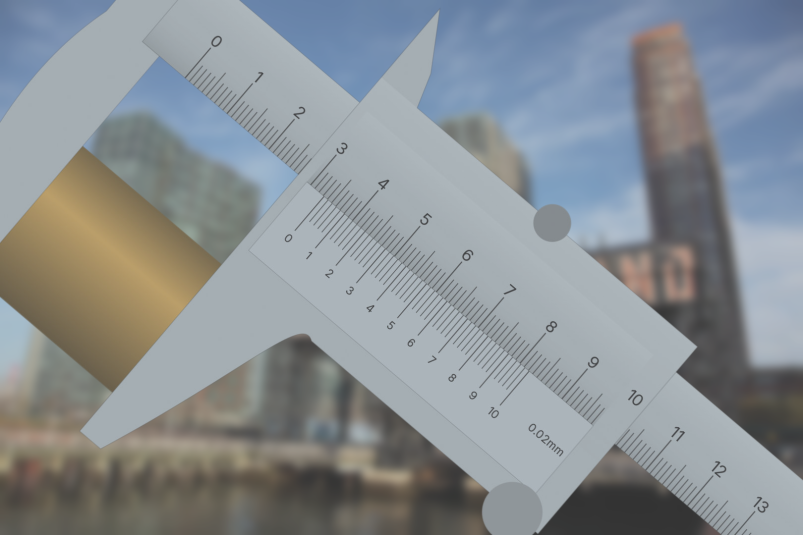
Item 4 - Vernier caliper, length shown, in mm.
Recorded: 33.2 mm
